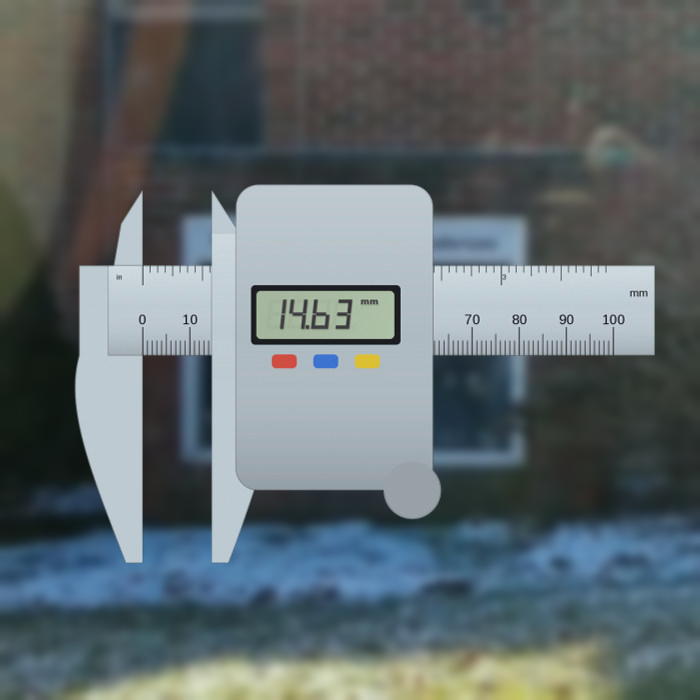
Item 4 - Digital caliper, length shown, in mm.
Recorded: 14.63 mm
